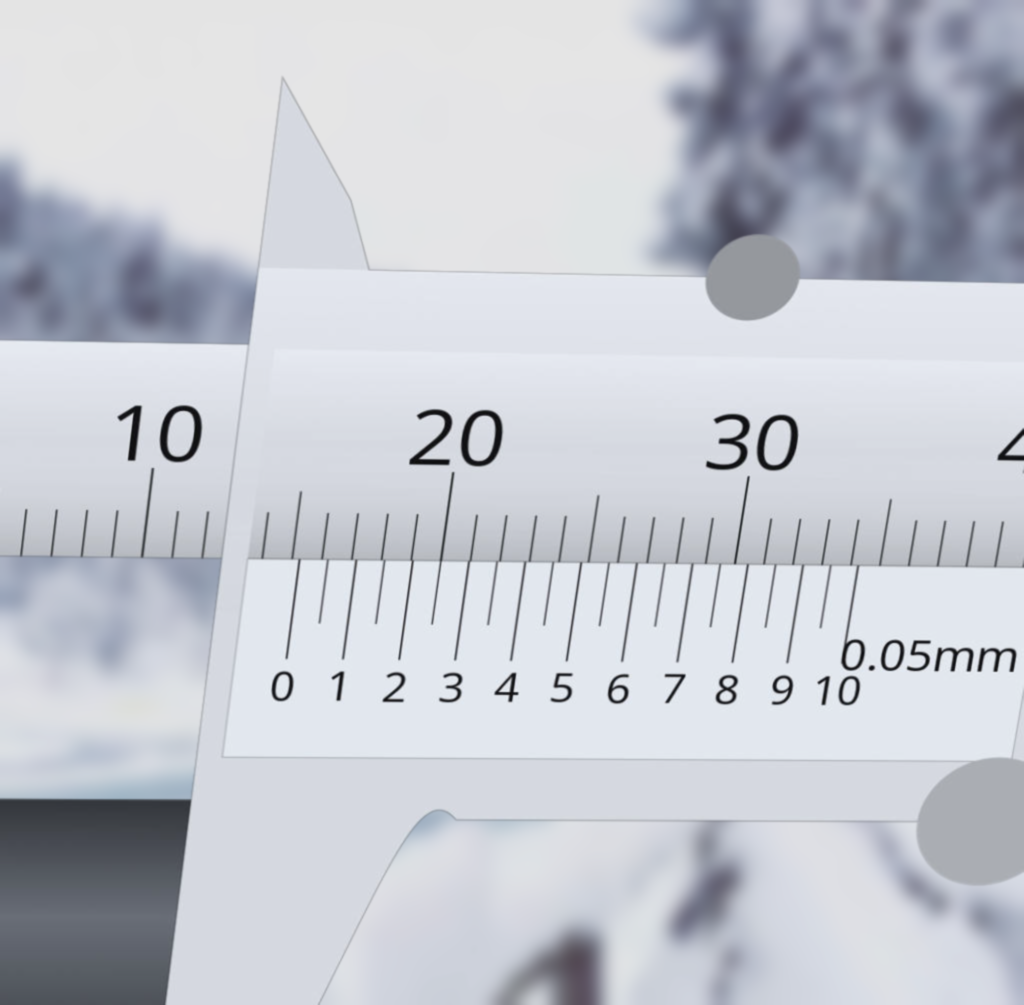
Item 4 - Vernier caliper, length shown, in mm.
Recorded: 15.25 mm
